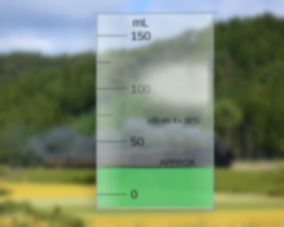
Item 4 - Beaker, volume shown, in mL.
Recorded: 25 mL
